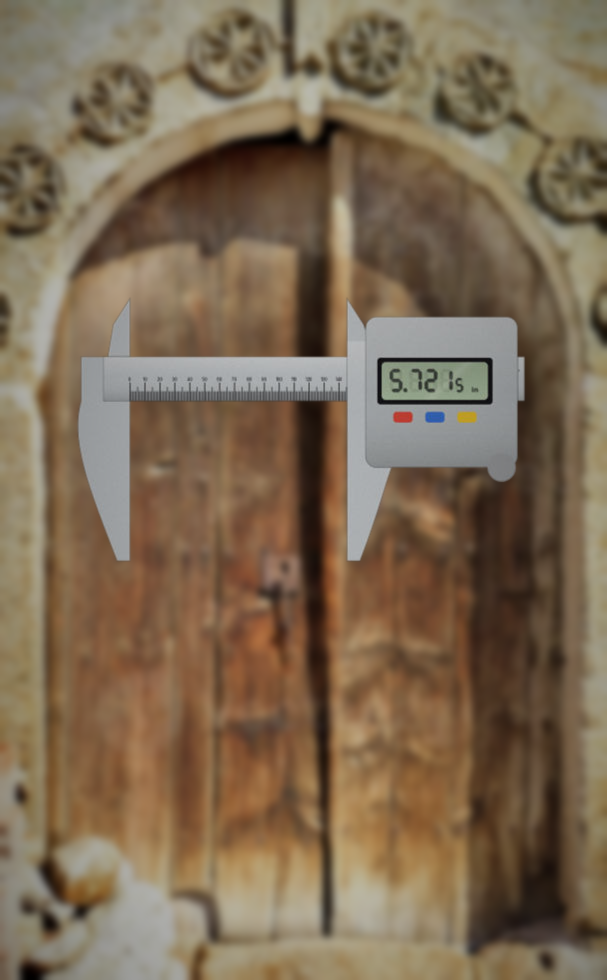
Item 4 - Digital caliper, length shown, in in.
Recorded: 5.7215 in
